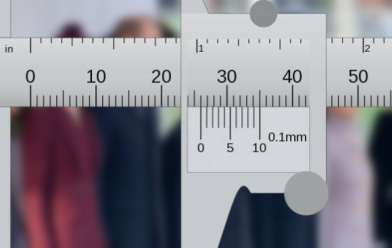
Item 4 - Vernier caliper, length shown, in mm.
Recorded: 26.0 mm
